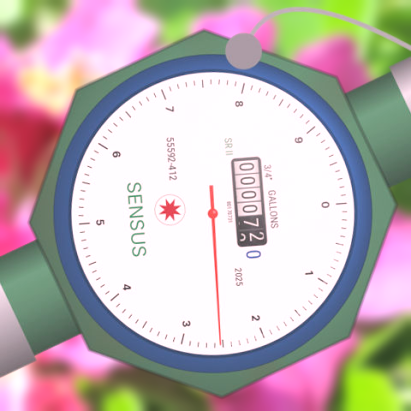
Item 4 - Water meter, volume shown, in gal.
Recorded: 722.5 gal
